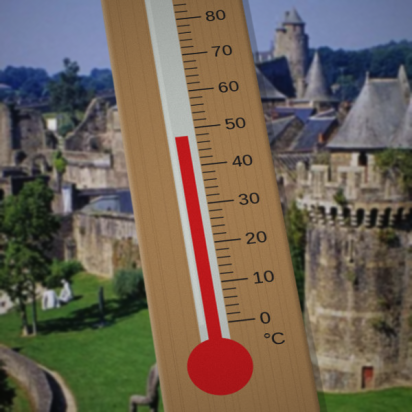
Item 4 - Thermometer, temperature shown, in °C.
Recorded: 48 °C
